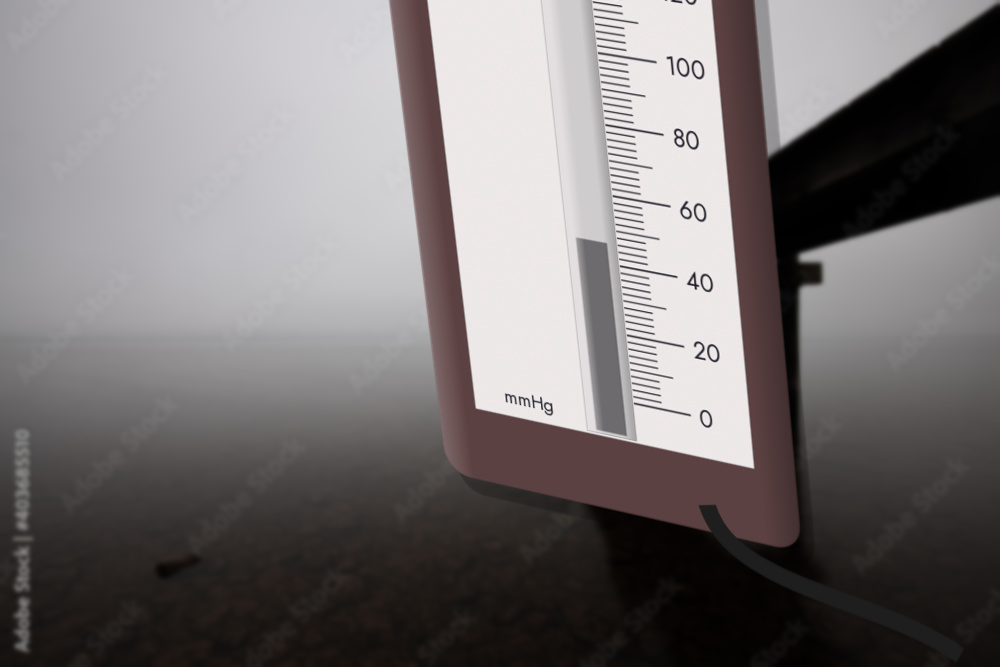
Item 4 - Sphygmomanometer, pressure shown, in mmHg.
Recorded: 46 mmHg
